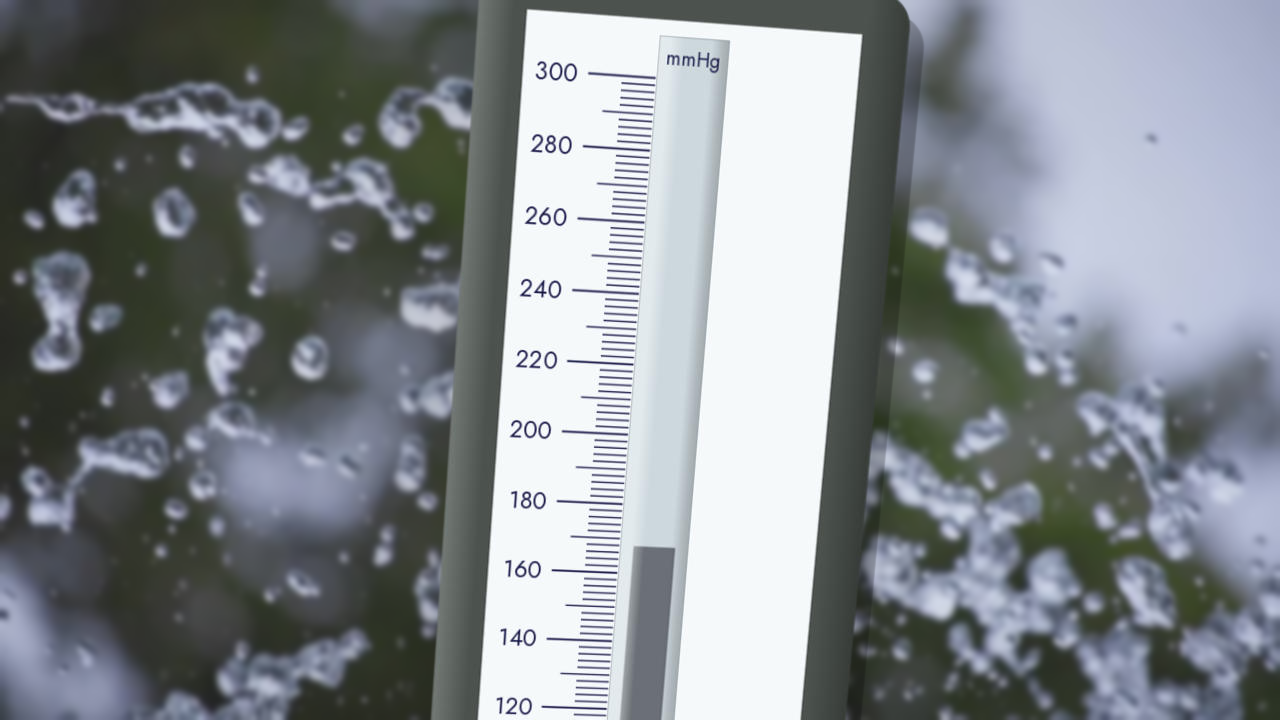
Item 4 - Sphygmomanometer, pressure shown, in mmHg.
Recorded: 168 mmHg
